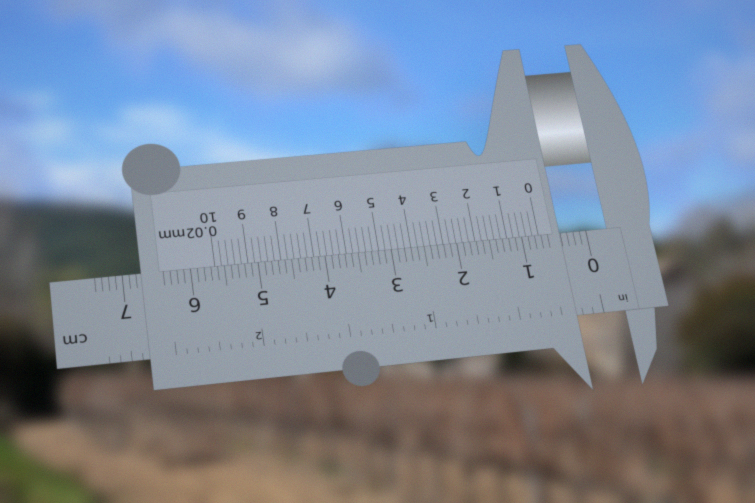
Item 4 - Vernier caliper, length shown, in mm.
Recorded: 7.4 mm
